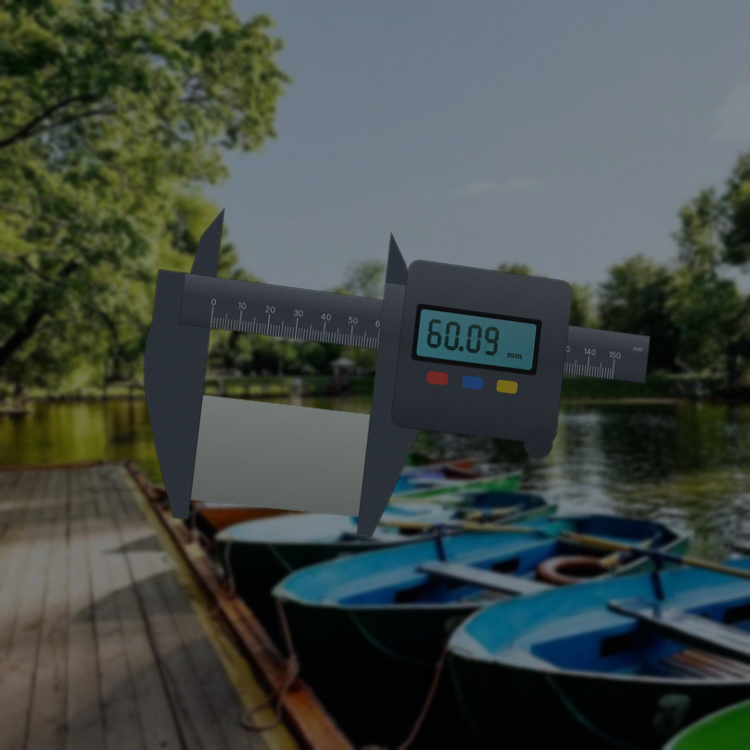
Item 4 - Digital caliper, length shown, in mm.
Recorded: 60.09 mm
